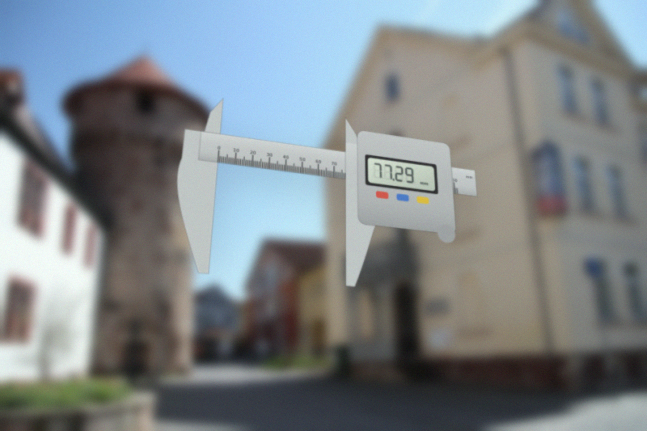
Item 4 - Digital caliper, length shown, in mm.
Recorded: 77.29 mm
